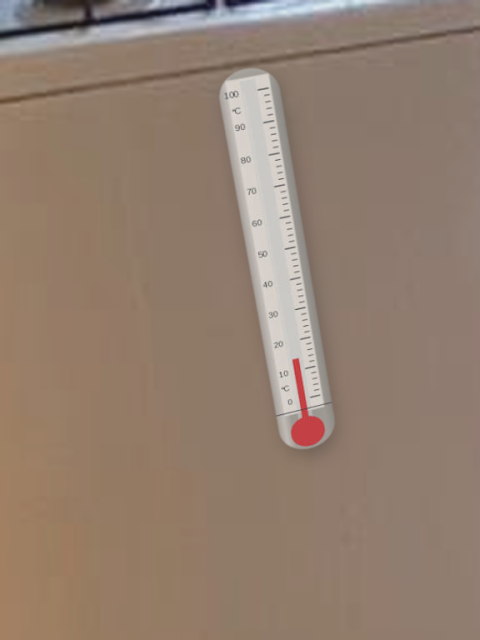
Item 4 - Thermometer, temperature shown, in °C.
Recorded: 14 °C
